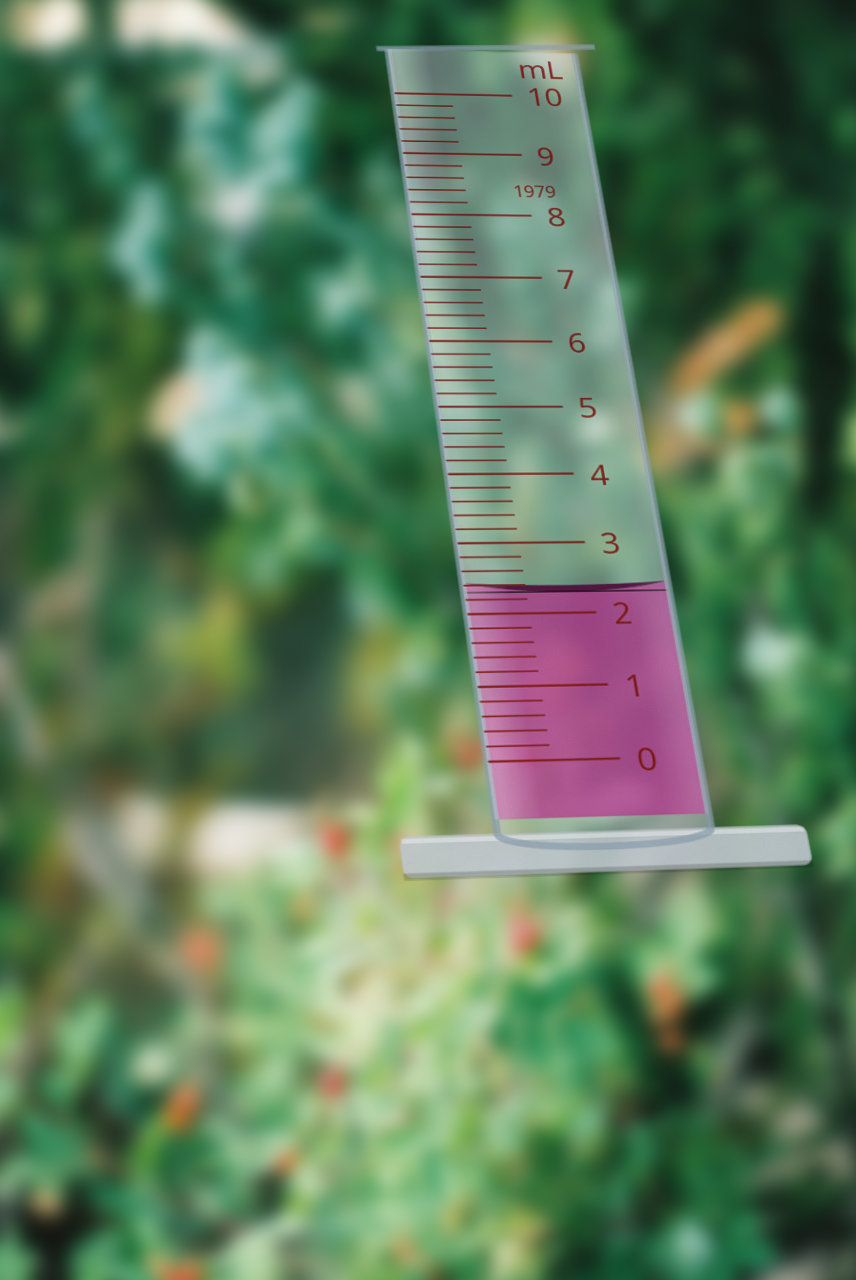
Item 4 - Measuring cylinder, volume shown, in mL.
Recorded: 2.3 mL
